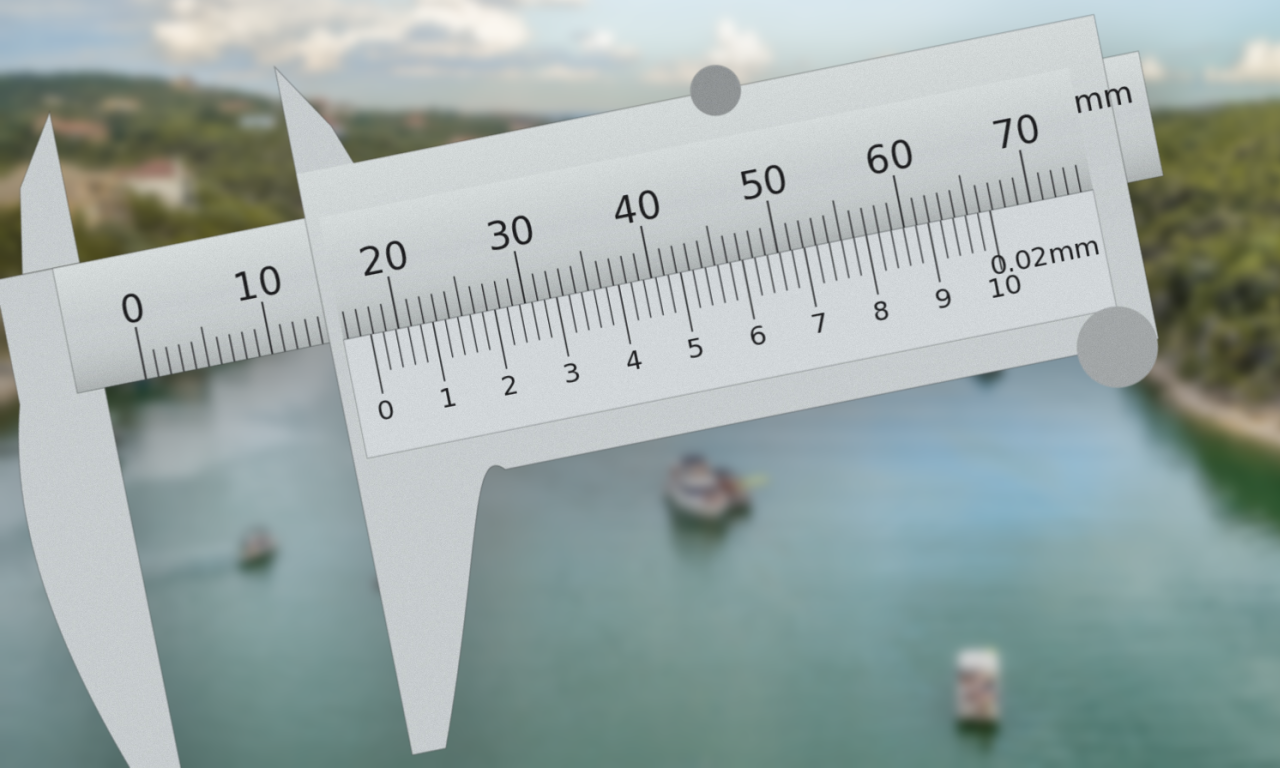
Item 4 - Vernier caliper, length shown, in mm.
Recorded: 17.8 mm
